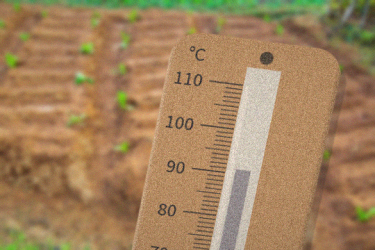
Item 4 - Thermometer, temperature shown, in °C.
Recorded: 91 °C
